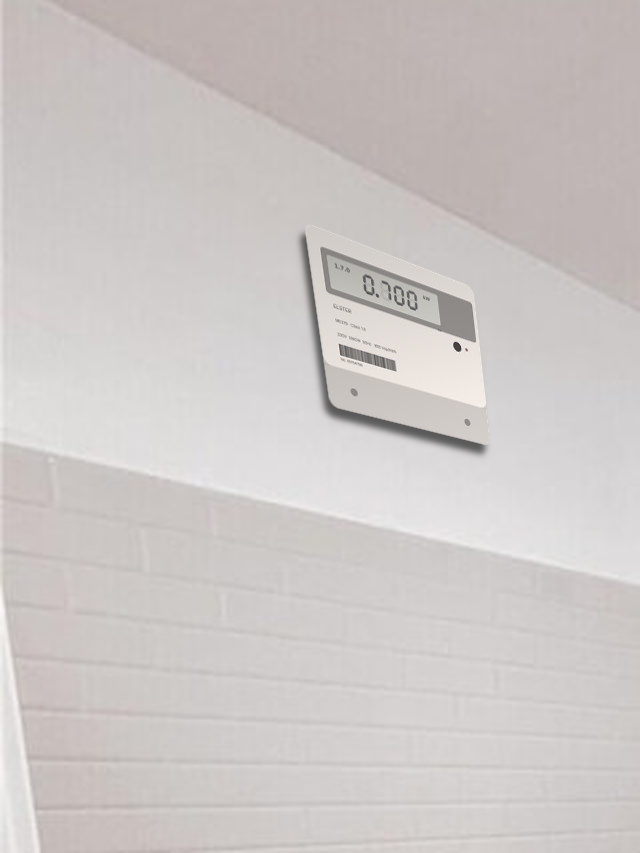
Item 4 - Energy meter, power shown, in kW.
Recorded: 0.700 kW
